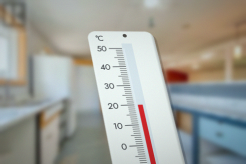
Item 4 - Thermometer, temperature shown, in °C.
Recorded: 20 °C
